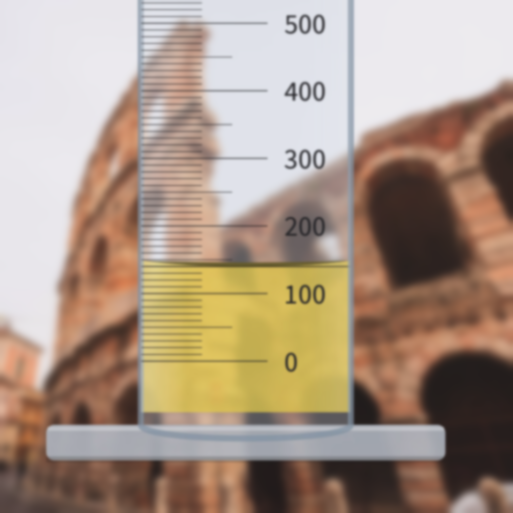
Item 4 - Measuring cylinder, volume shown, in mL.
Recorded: 140 mL
